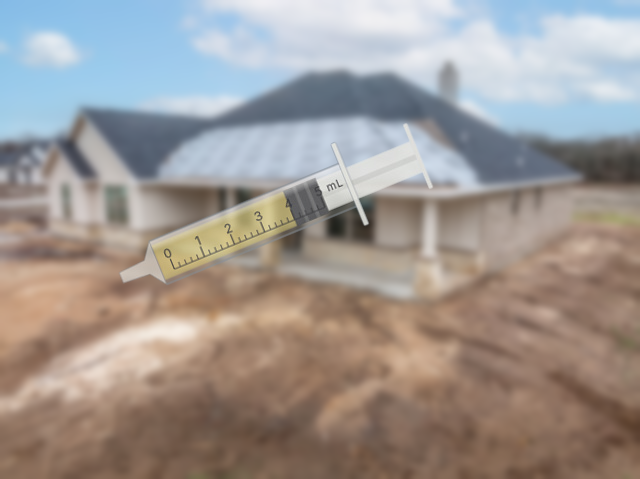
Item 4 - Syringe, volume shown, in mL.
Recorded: 4 mL
